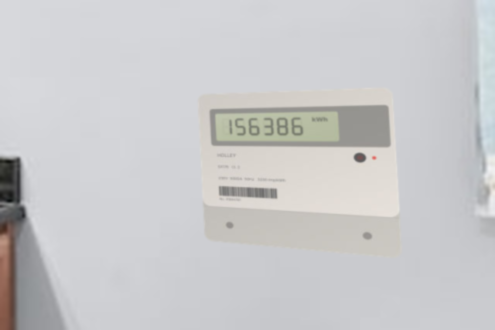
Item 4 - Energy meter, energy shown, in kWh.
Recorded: 156386 kWh
